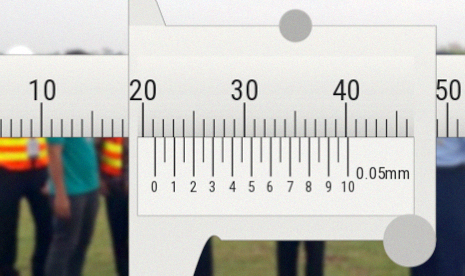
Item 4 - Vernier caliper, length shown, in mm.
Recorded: 21.2 mm
